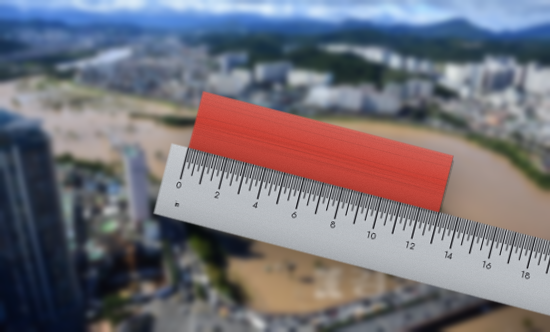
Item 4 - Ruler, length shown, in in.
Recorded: 13 in
